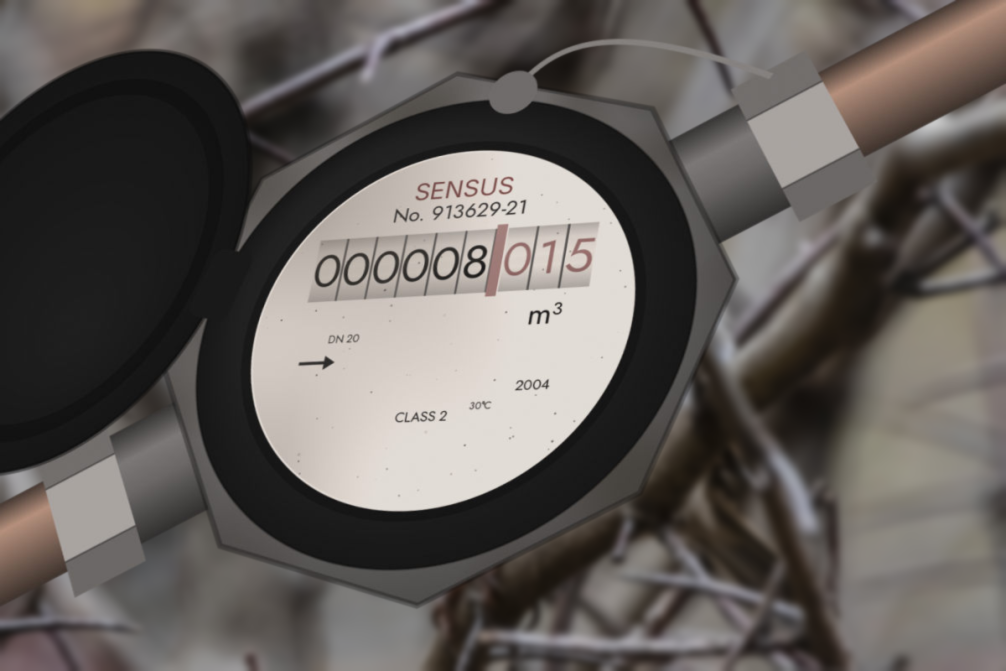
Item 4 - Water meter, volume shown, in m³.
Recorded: 8.015 m³
